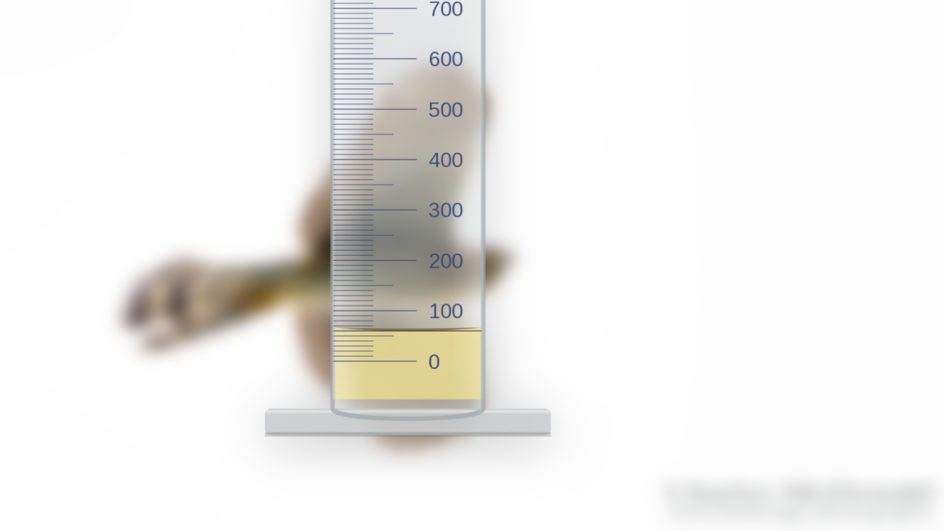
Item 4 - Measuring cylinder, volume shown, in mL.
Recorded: 60 mL
